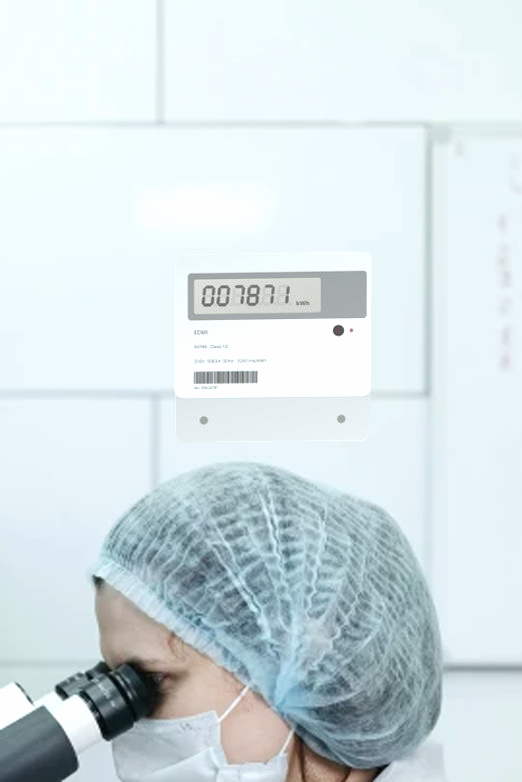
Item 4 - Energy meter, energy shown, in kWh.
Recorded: 7871 kWh
